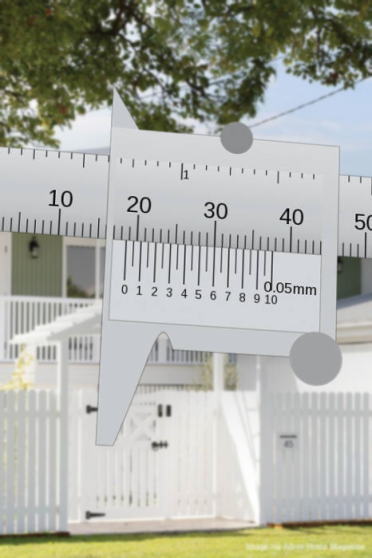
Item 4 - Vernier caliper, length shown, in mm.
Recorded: 18.6 mm
